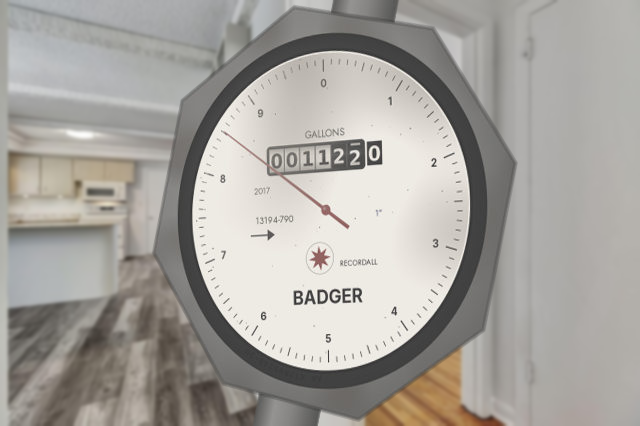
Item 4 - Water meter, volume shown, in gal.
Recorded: 11218.5 gal
